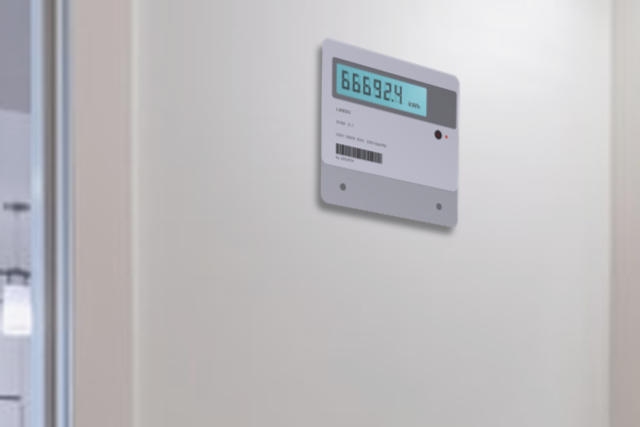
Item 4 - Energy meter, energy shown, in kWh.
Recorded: 66692.4 kWh
